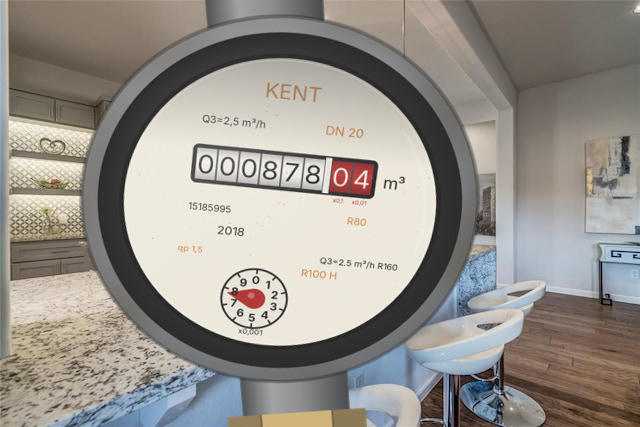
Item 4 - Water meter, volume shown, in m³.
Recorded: 878.047 m³
